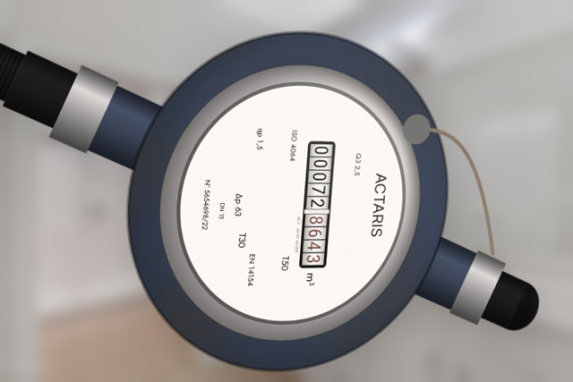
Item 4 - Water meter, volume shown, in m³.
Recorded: 72.8643 m³
